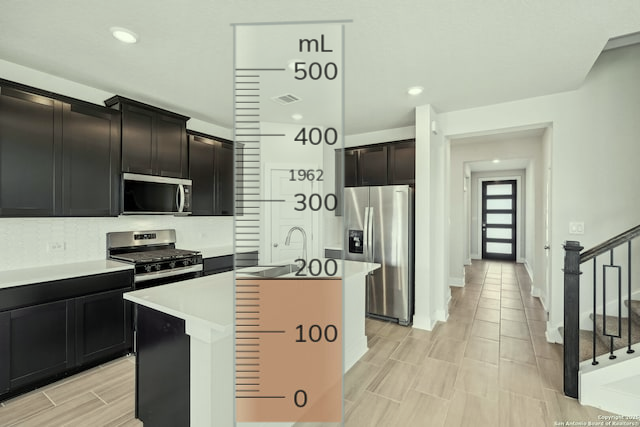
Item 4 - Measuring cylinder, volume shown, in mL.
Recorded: 180 mL
